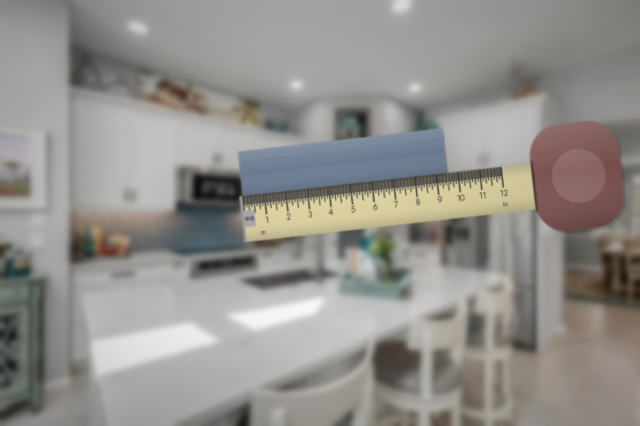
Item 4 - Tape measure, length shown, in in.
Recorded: 9.5 in
